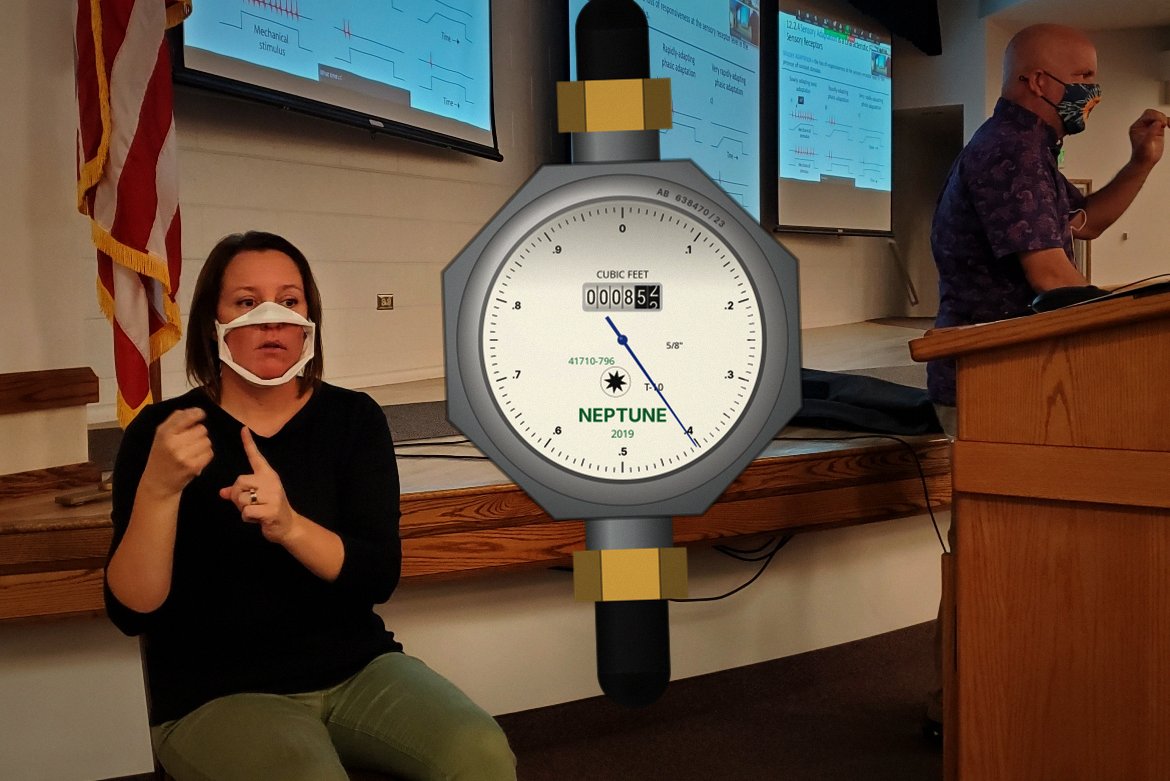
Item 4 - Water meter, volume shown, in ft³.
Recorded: 852.40 ft³
